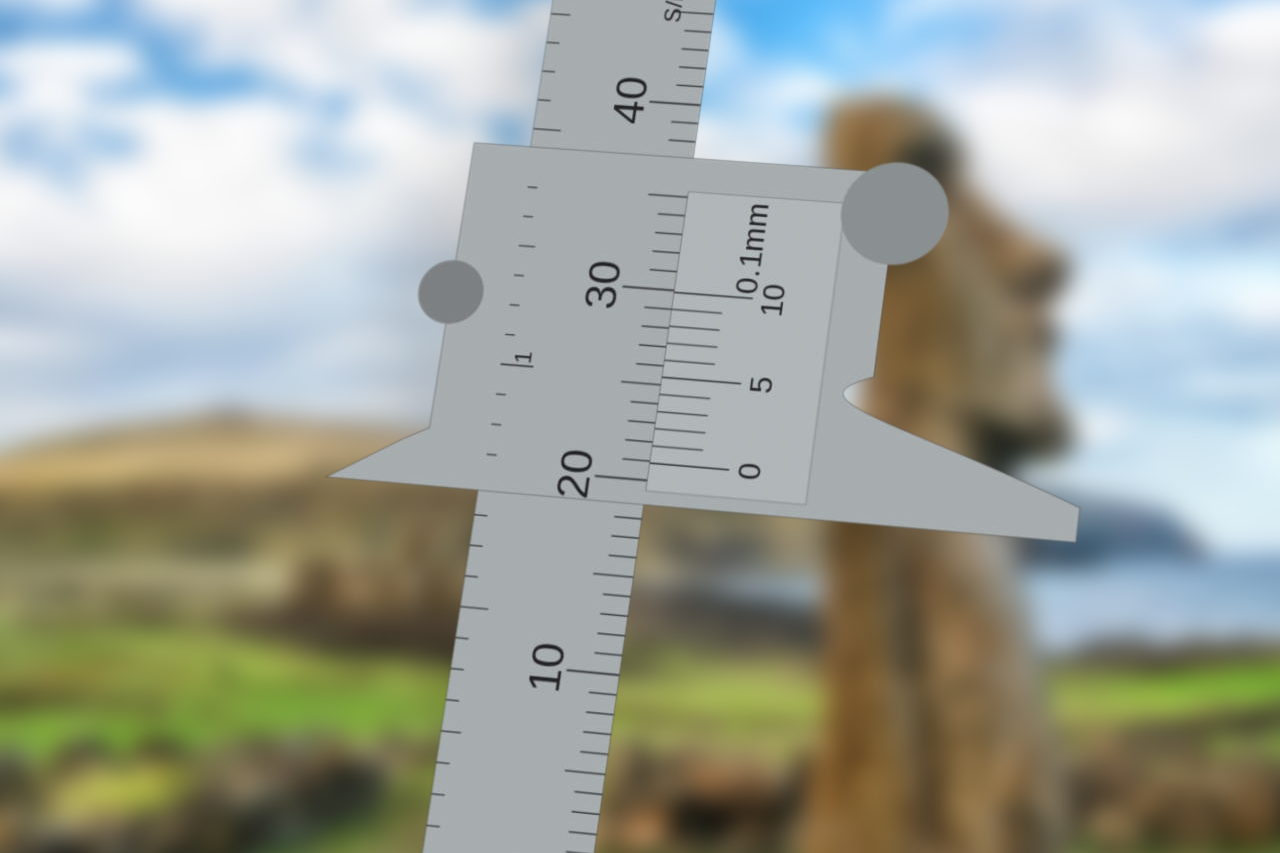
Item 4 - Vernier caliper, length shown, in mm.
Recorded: 20.9 mm
